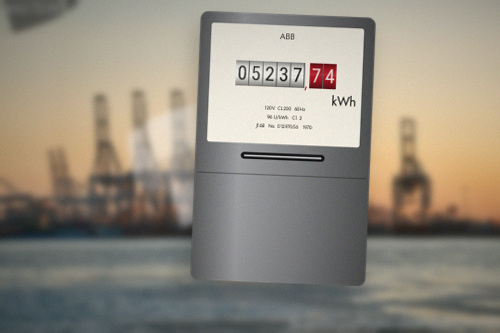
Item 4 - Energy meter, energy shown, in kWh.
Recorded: 5237.74 kWh
